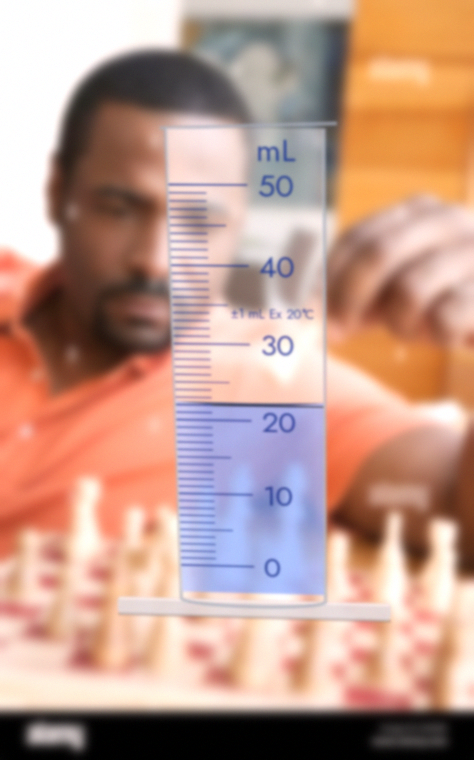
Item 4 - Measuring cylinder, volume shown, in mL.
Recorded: 22 mL
